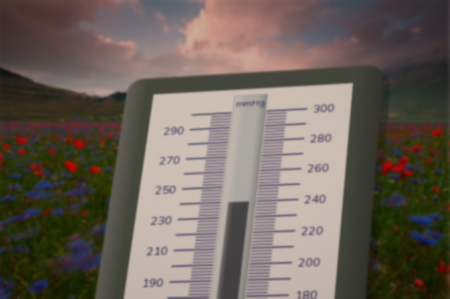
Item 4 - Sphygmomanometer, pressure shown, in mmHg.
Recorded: 240 mmHg
